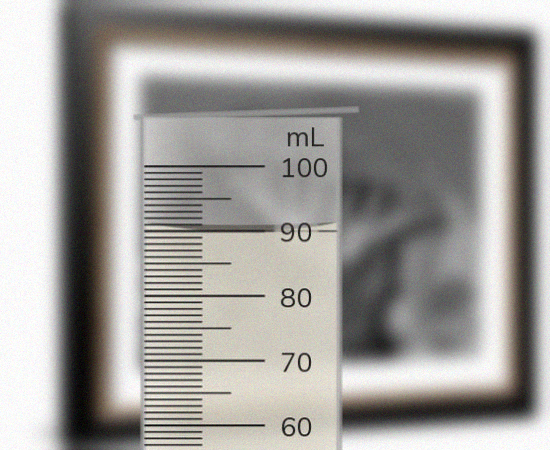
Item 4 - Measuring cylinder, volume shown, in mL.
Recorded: 90 mL
